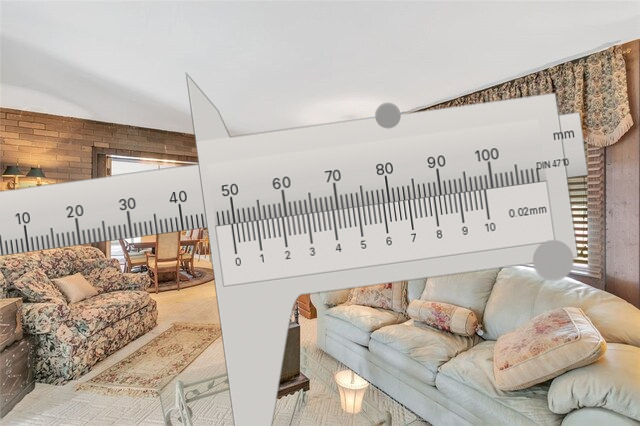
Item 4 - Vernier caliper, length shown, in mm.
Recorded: 49.5 mm
